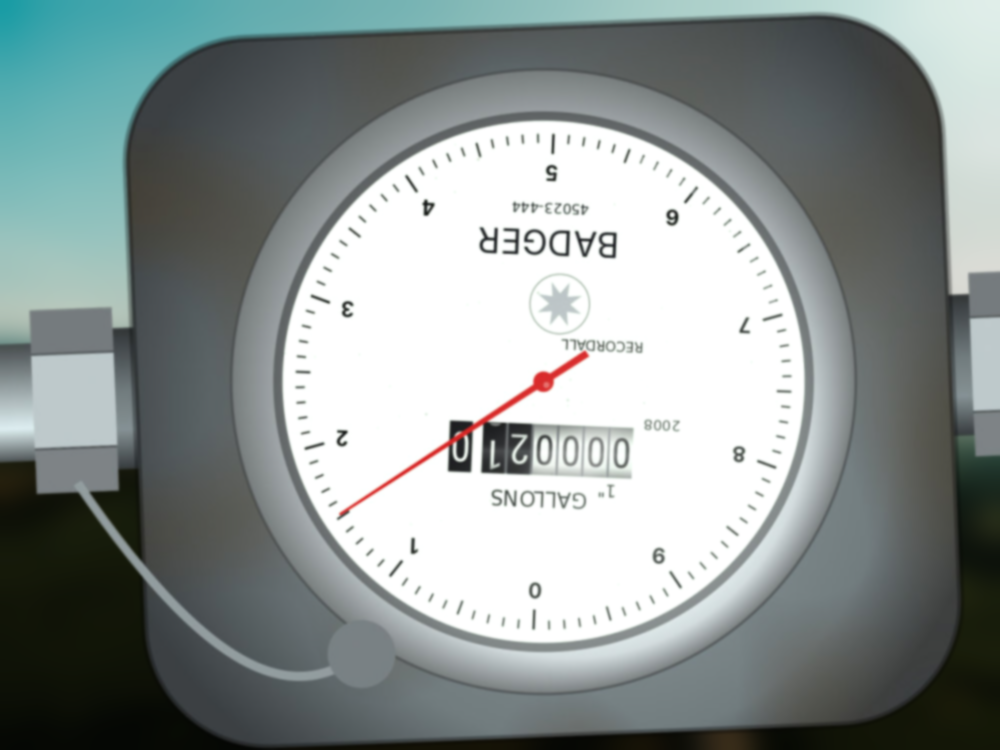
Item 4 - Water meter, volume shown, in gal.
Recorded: 211.5 gal
